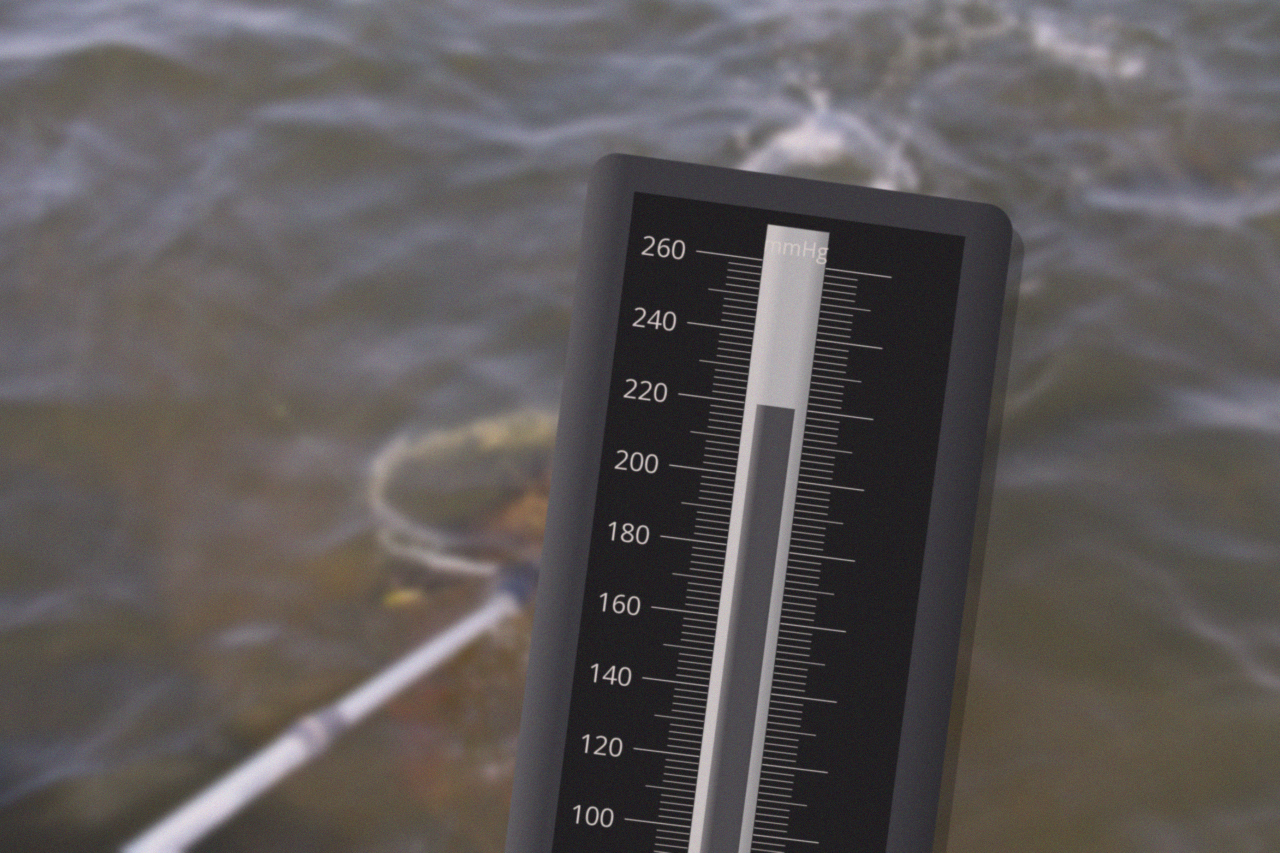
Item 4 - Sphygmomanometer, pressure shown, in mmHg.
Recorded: 220 mmHg
